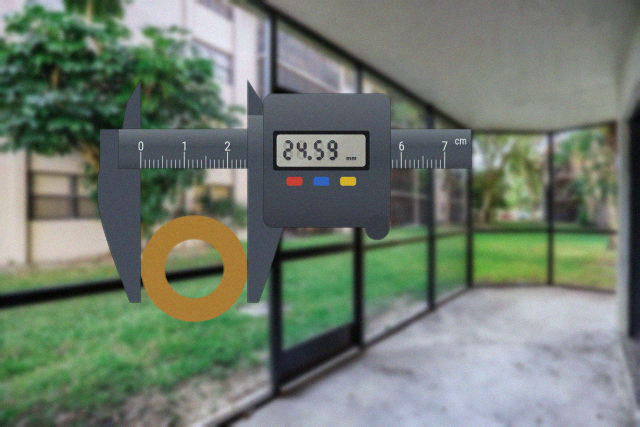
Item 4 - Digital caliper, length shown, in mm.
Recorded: 24.59 mm
